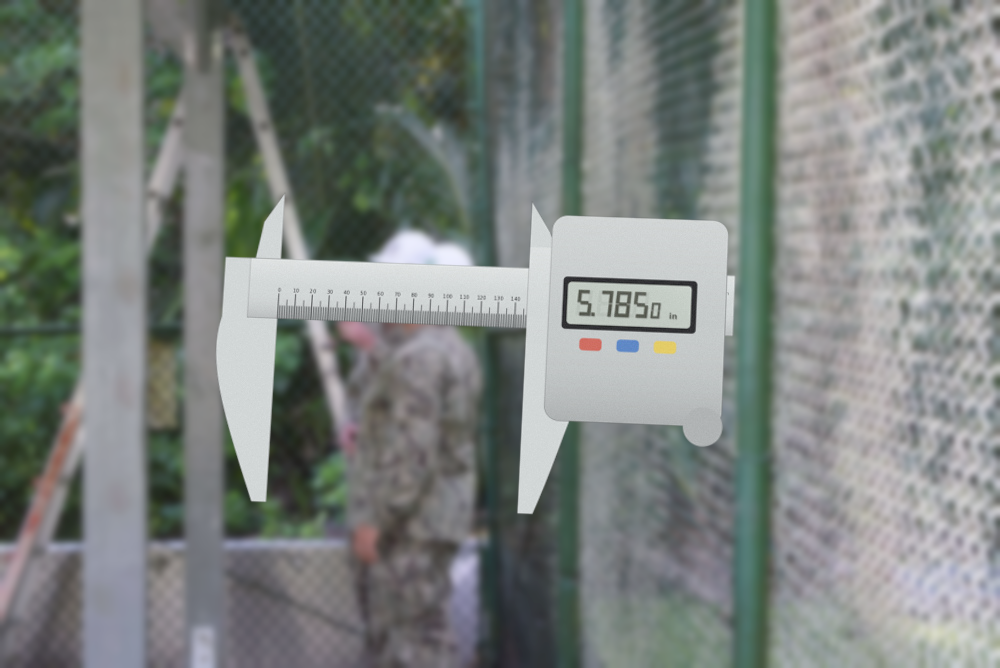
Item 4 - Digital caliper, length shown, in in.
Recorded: 5.7850 in
